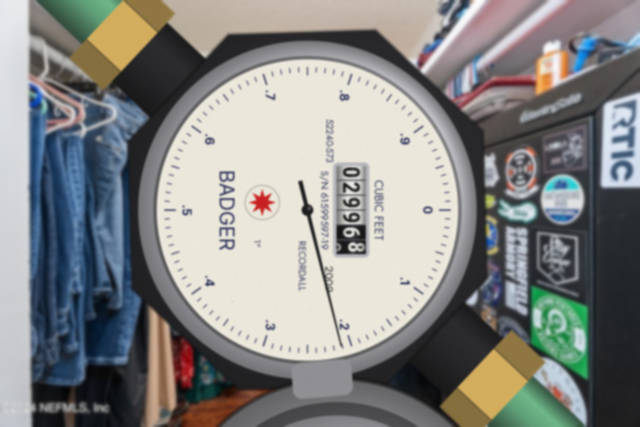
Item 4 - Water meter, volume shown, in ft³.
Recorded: 29968.21 ft³
